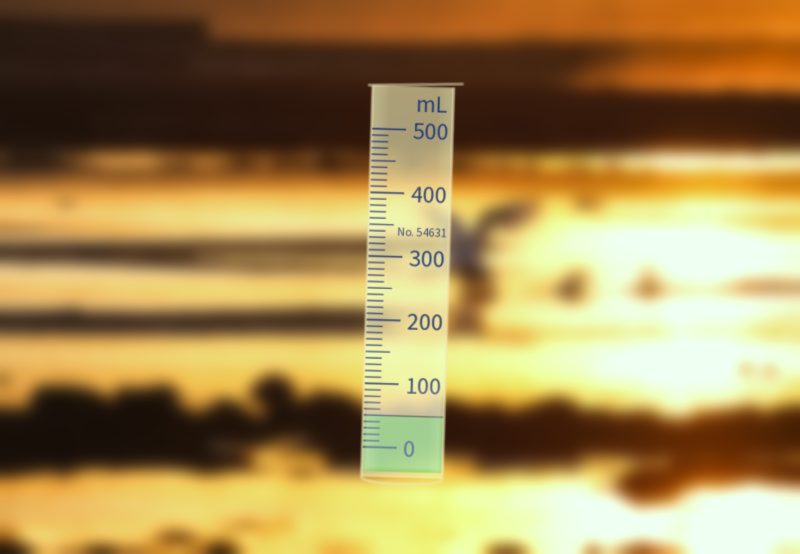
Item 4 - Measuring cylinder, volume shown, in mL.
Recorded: 50 mL
